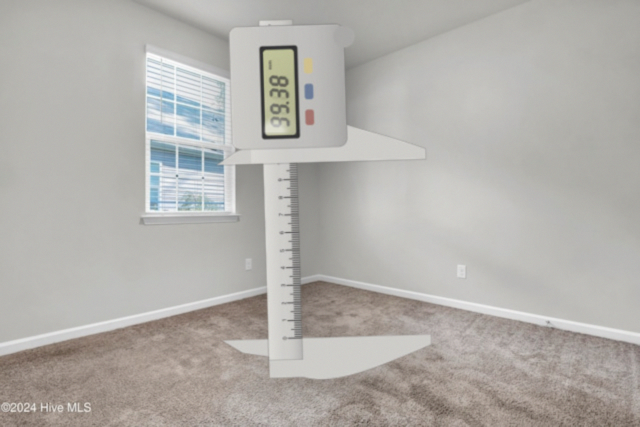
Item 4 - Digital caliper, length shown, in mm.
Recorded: 99.38 mm
